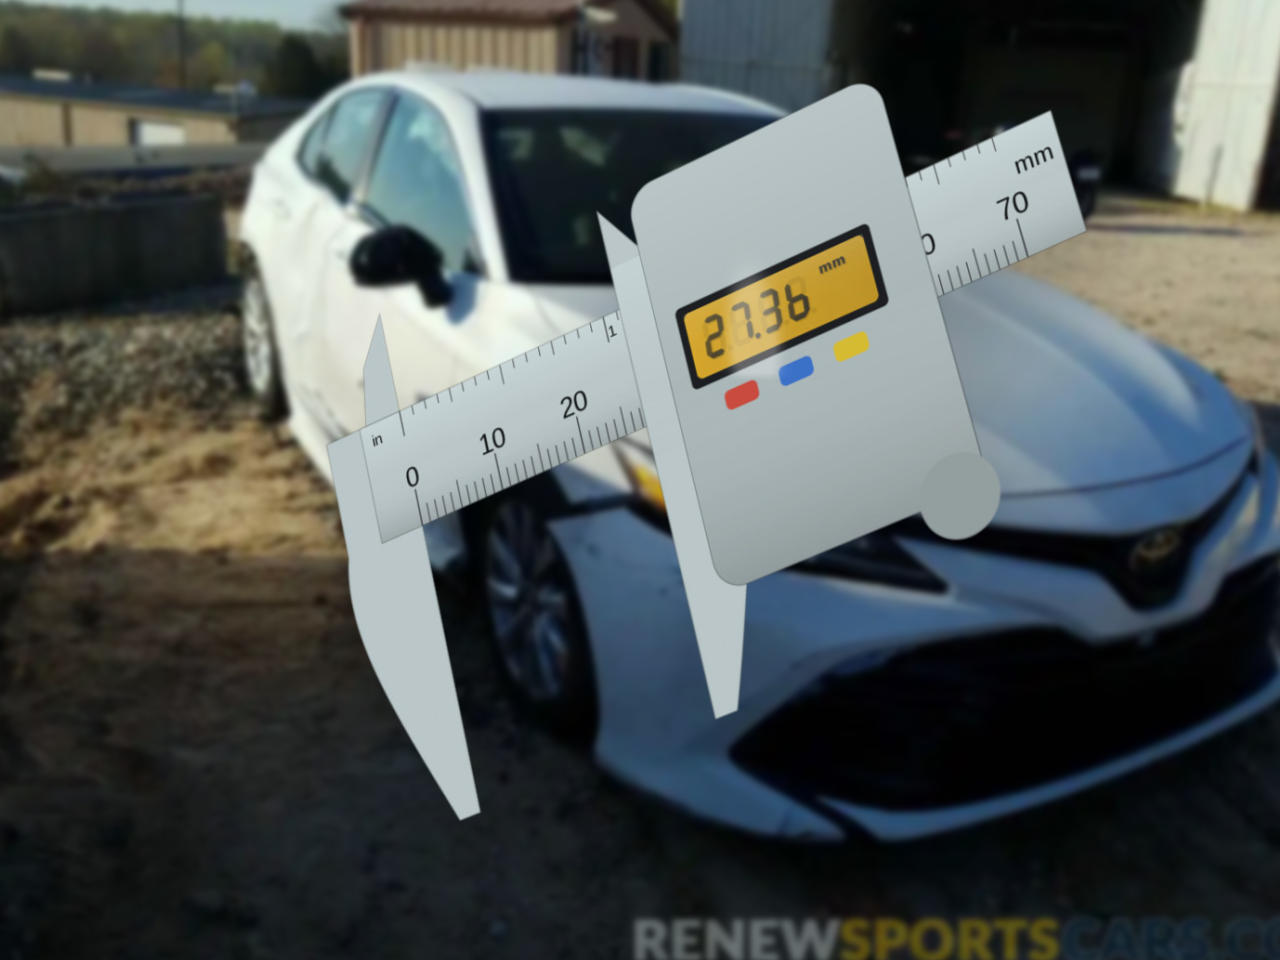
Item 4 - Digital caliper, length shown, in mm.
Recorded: 27.36 mm
